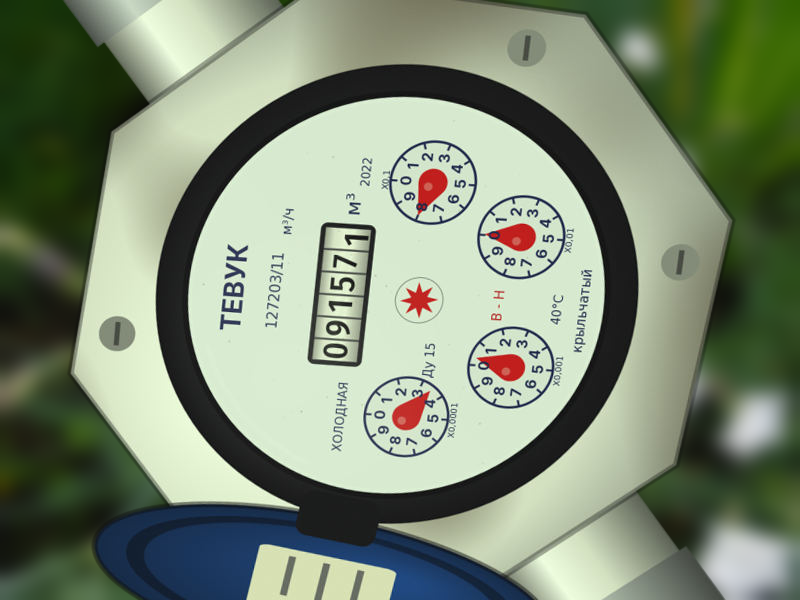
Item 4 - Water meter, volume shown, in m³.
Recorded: 91570.8003 m³
